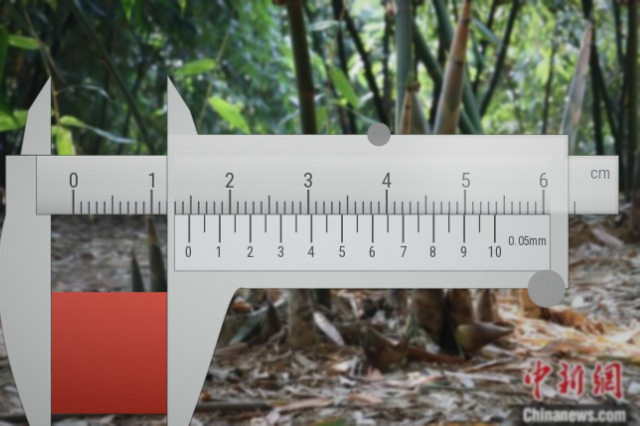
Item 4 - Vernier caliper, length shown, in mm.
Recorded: 14.8 mm
